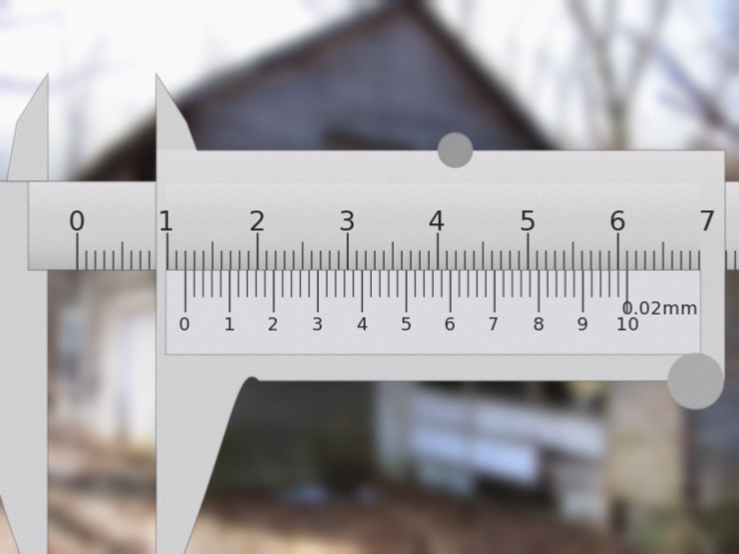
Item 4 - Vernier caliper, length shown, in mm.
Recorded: 12.0 mm
